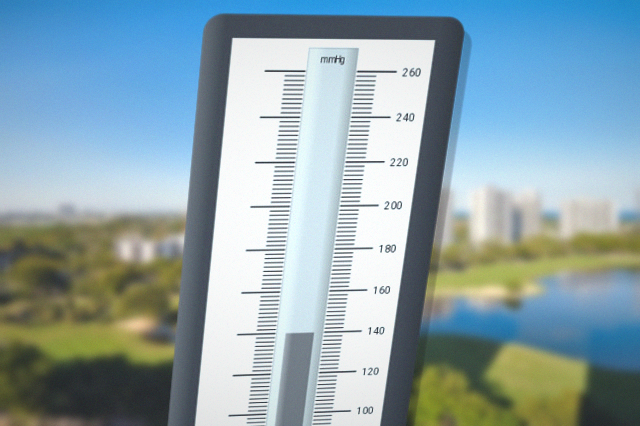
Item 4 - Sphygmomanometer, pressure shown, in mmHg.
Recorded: 140 mmHg
